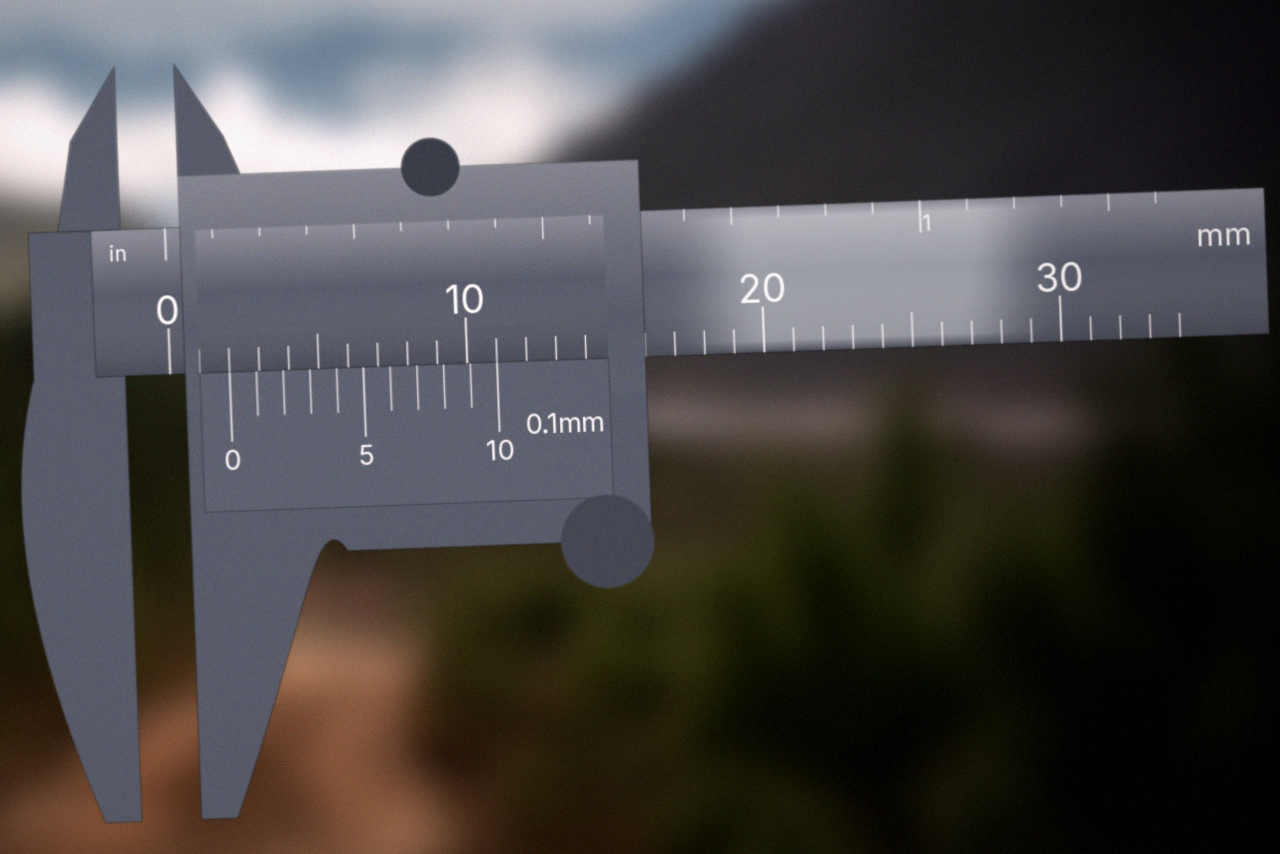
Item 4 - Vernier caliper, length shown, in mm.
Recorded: 2.0 mm
